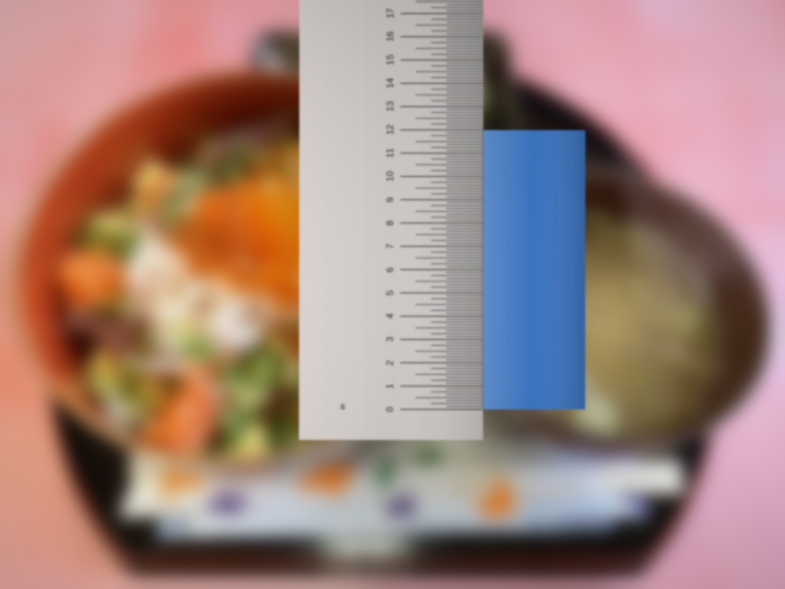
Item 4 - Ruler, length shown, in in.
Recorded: 12 in
